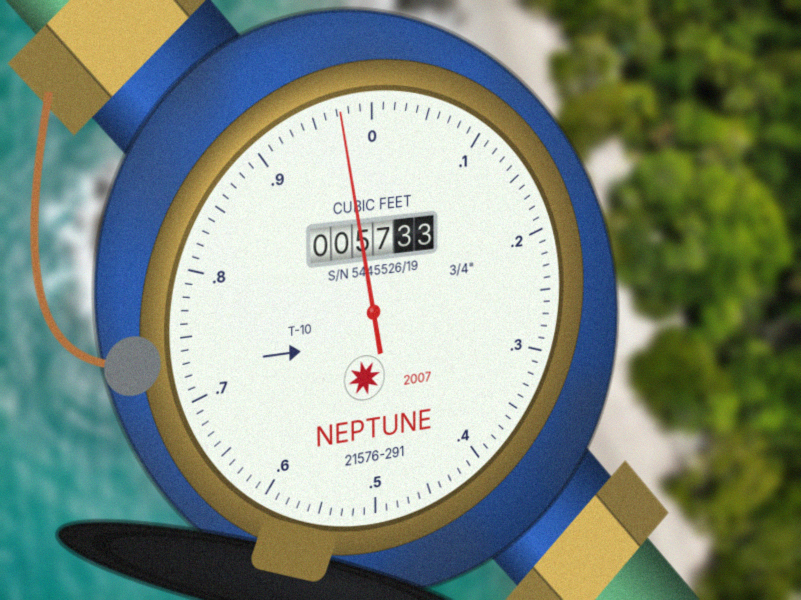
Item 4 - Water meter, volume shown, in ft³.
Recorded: 5732.97 ft³
